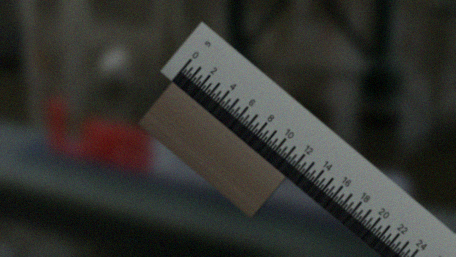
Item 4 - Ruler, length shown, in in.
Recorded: 12 in
